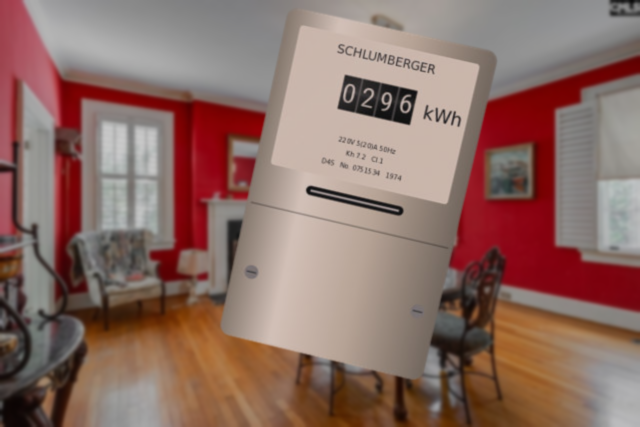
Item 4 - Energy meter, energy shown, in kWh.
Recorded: 296 kWh
